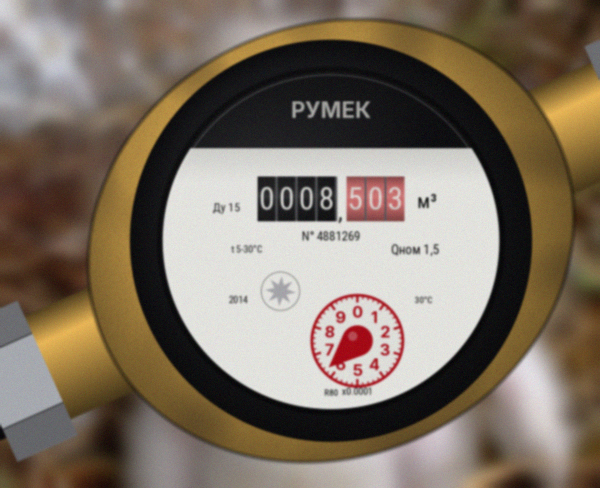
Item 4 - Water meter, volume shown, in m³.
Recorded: 8.5036 m³
